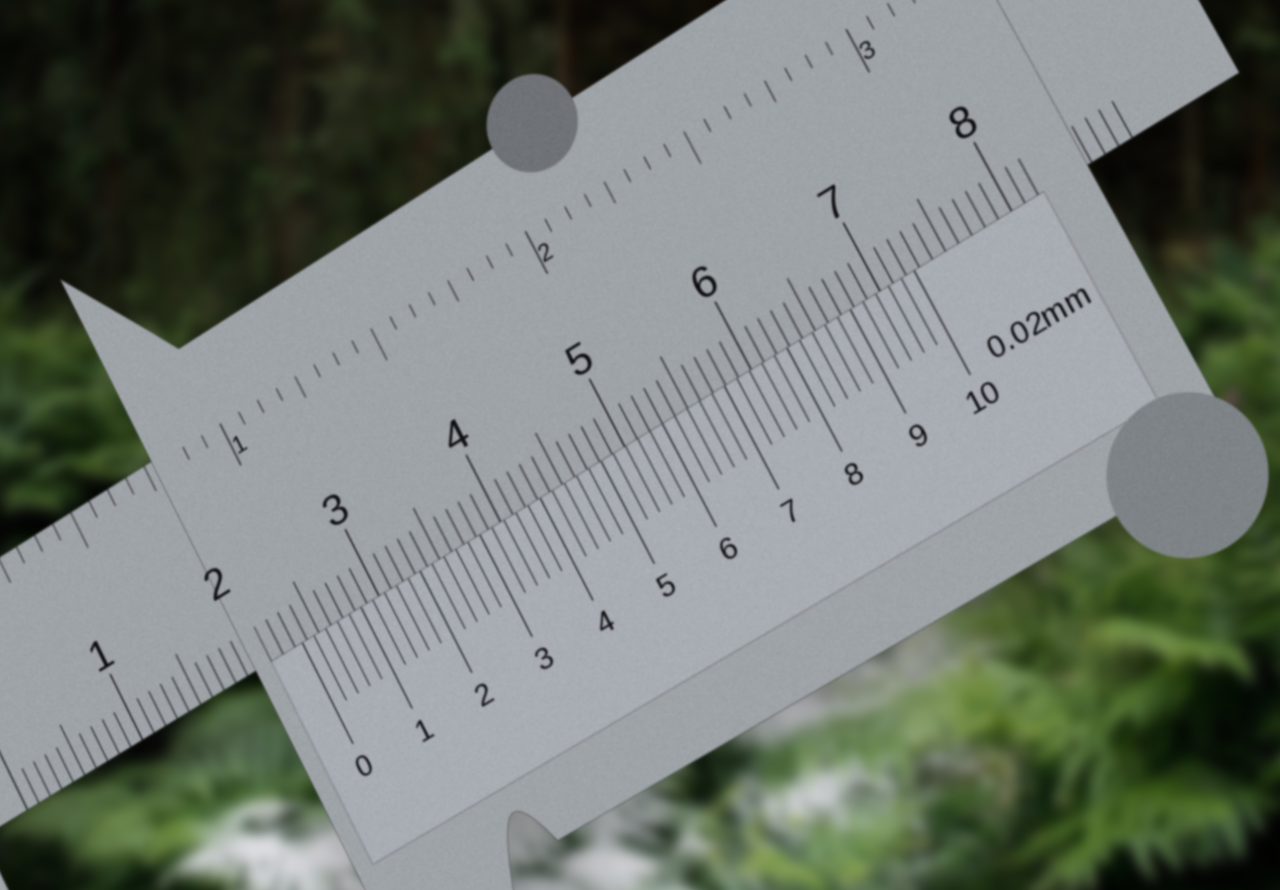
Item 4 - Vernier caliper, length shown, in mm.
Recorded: 23.6 mm
